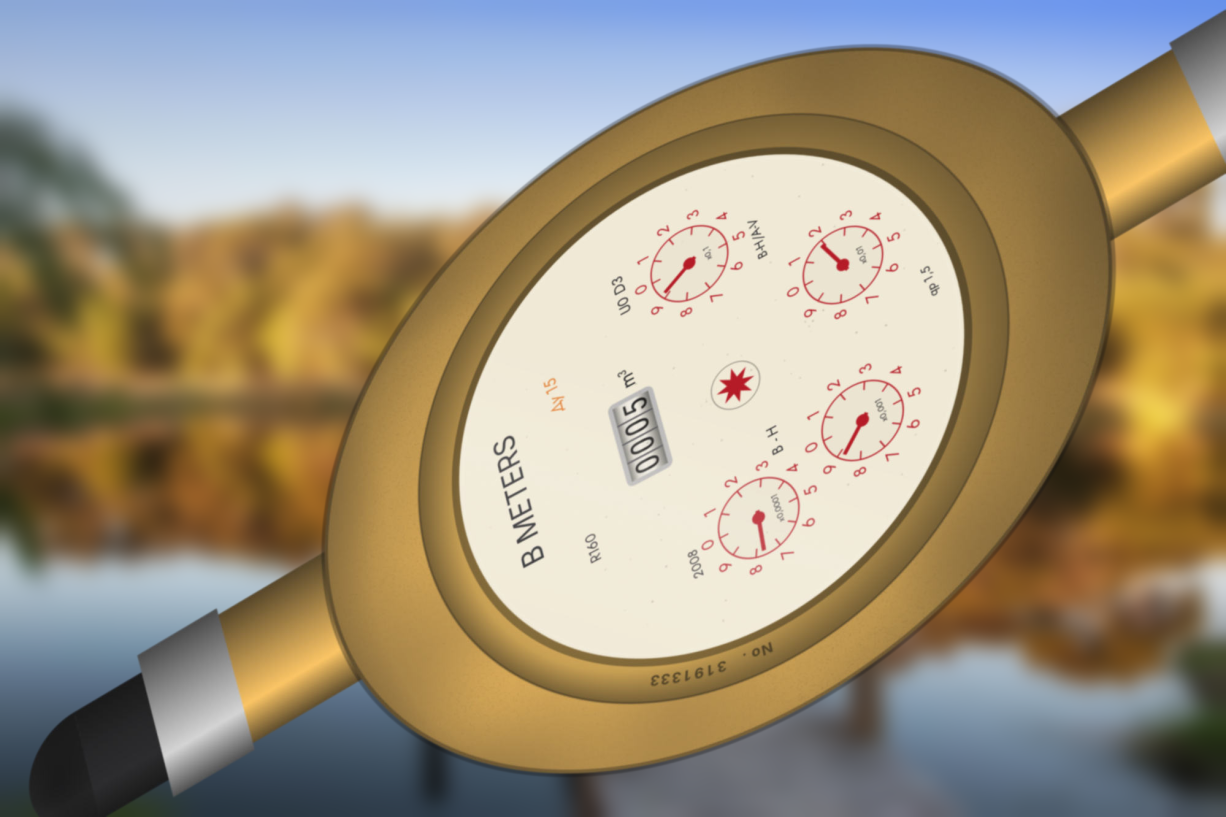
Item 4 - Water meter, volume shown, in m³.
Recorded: 4.9187 m³
